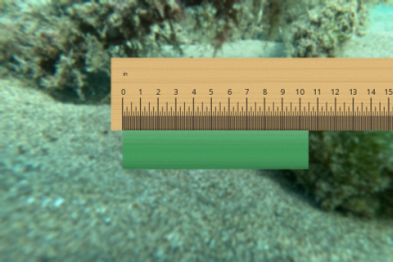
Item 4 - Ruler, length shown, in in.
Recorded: 10.5 in
